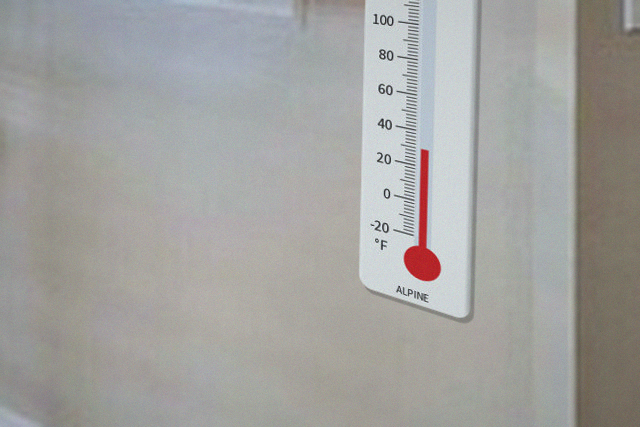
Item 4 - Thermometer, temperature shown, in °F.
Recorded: 30 °F
